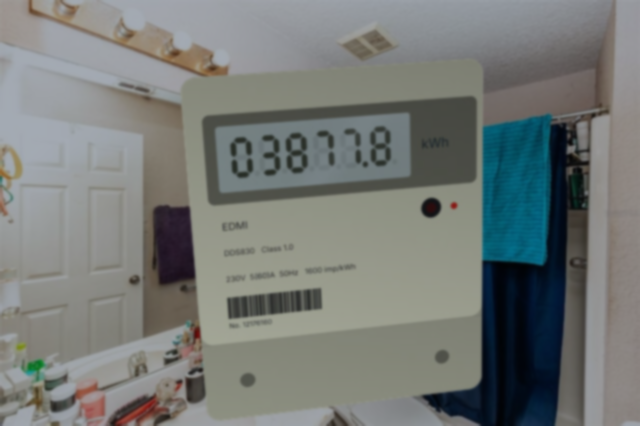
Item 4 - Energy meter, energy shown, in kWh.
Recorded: 3877.8 kWh
